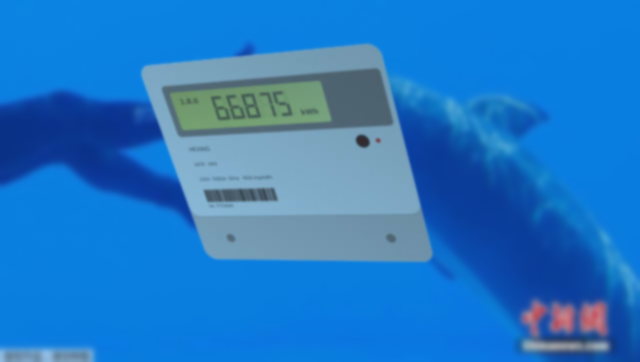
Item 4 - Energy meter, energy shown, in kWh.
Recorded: 66875 kWh
